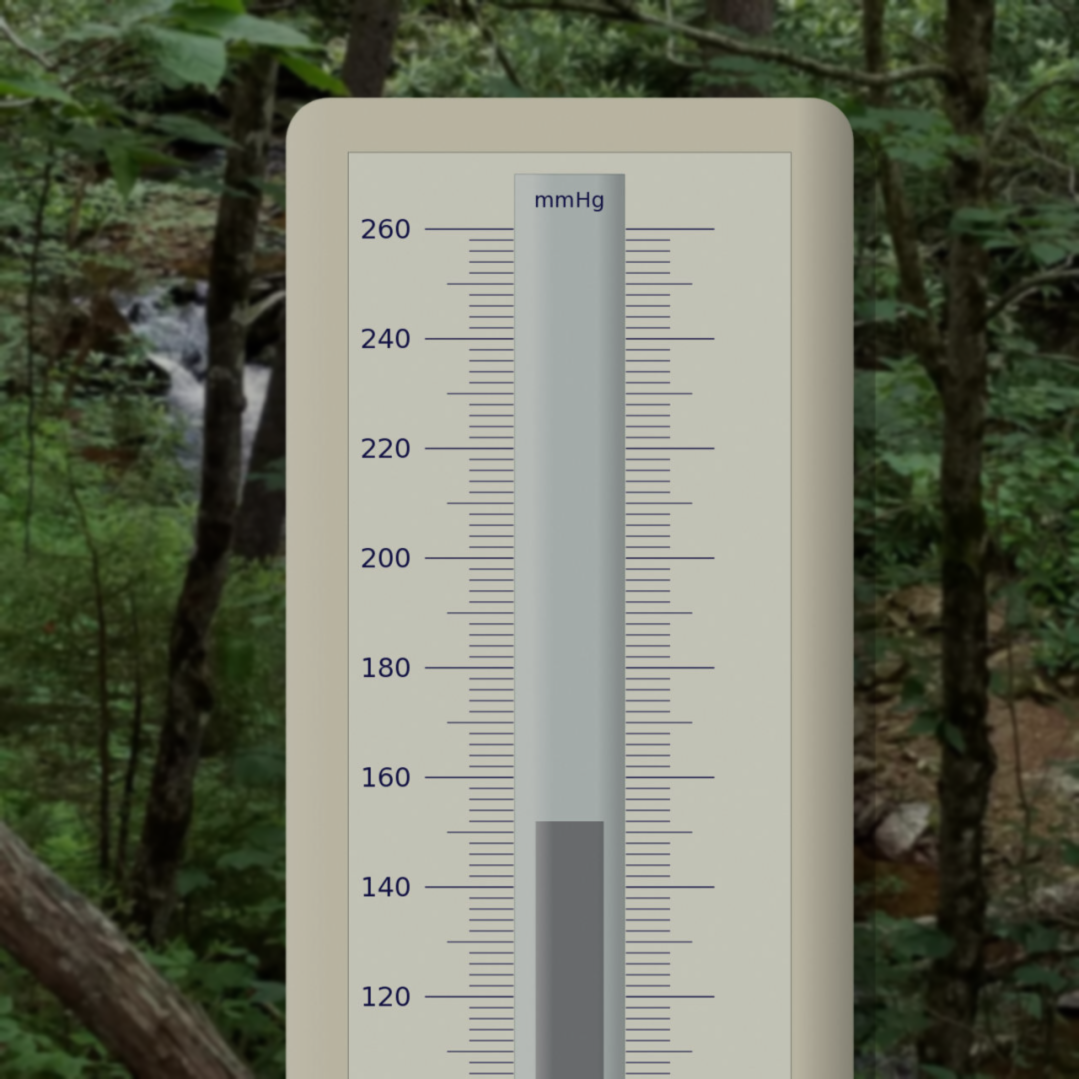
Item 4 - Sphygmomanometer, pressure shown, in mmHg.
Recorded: 152 mmHg
